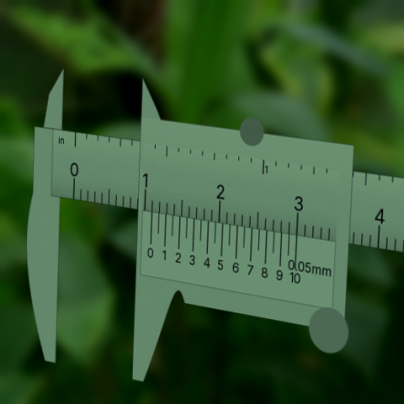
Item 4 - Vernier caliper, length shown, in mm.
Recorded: 11.0 mm
